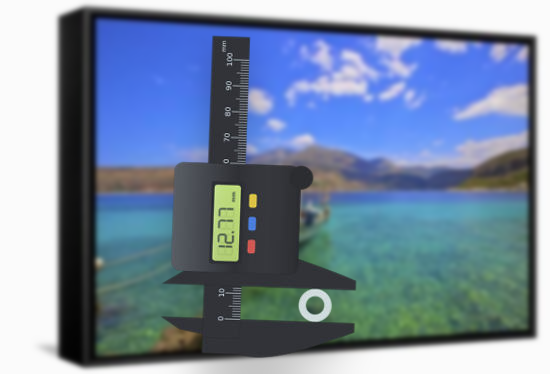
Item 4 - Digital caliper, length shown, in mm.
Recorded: 12.77 mm
